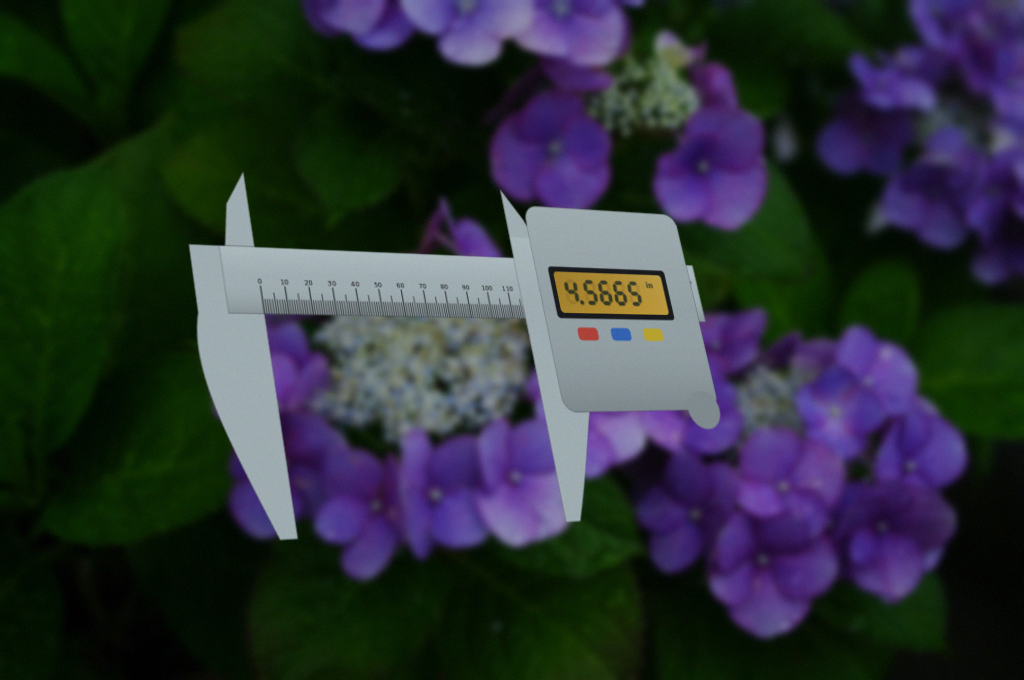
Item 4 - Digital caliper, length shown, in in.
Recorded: 4.5665 in
